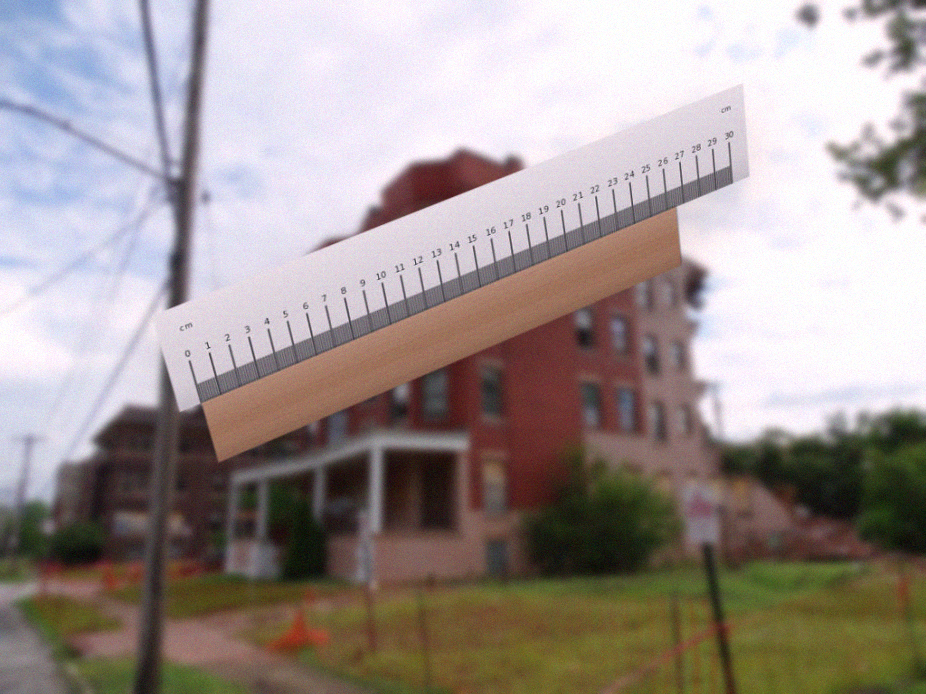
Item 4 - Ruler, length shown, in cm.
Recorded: 26.5 cm
